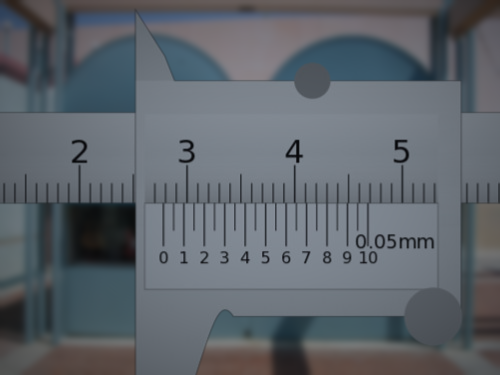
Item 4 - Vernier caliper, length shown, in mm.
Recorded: 27.8 mm
